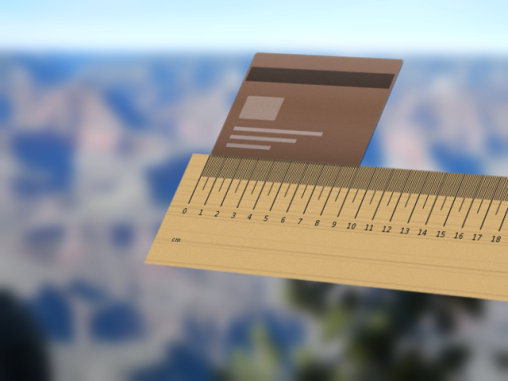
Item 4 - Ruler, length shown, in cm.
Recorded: 9 cm
